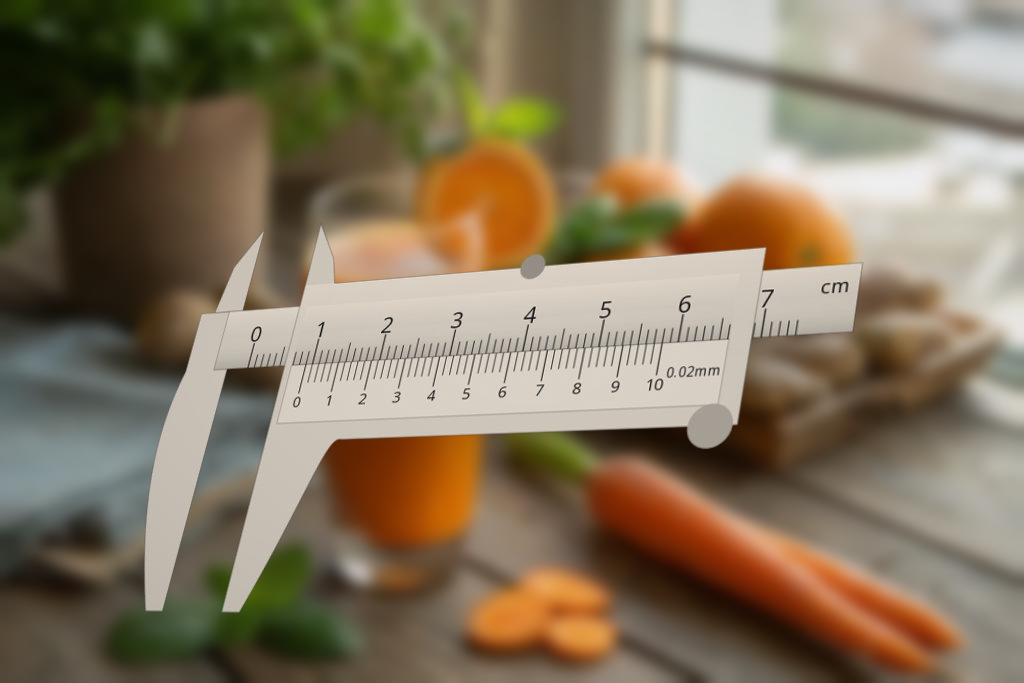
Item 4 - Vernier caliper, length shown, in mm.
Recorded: 9.0 mm
